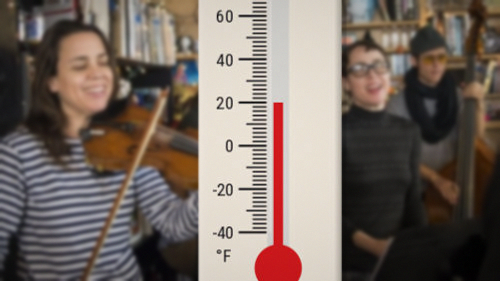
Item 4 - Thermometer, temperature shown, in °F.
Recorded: 20 °F
